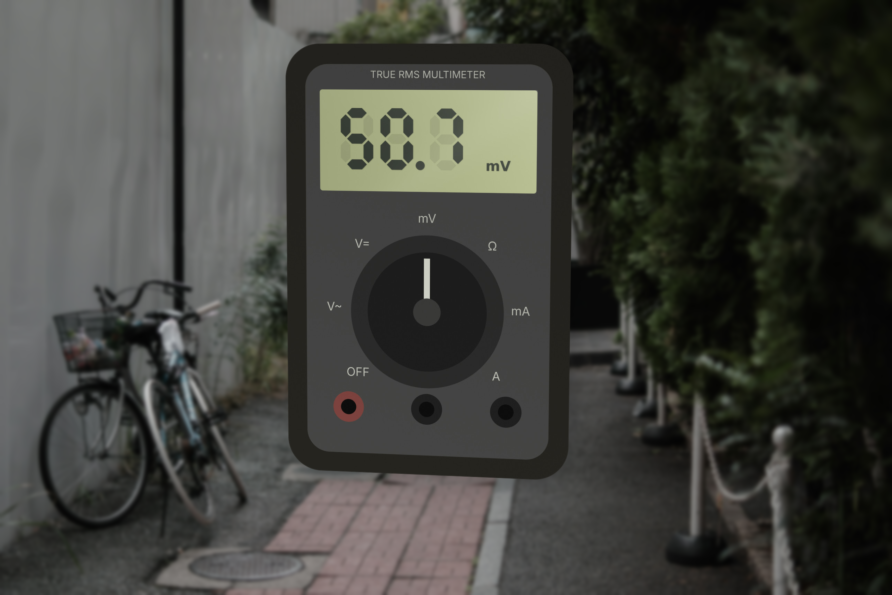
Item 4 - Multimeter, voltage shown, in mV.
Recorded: 50.7 mV
